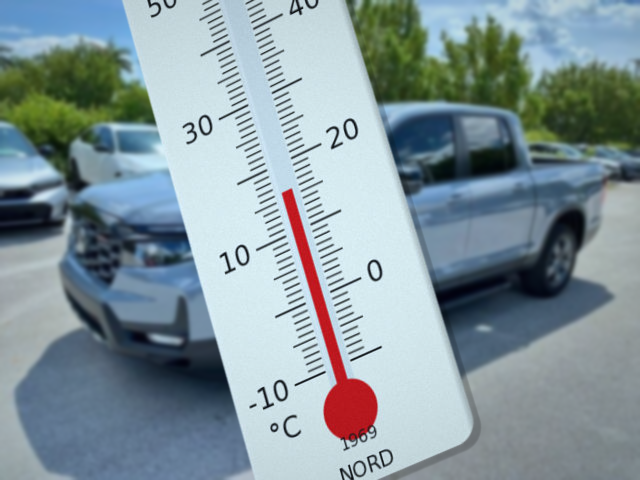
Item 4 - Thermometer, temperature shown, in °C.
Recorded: 16 °C
